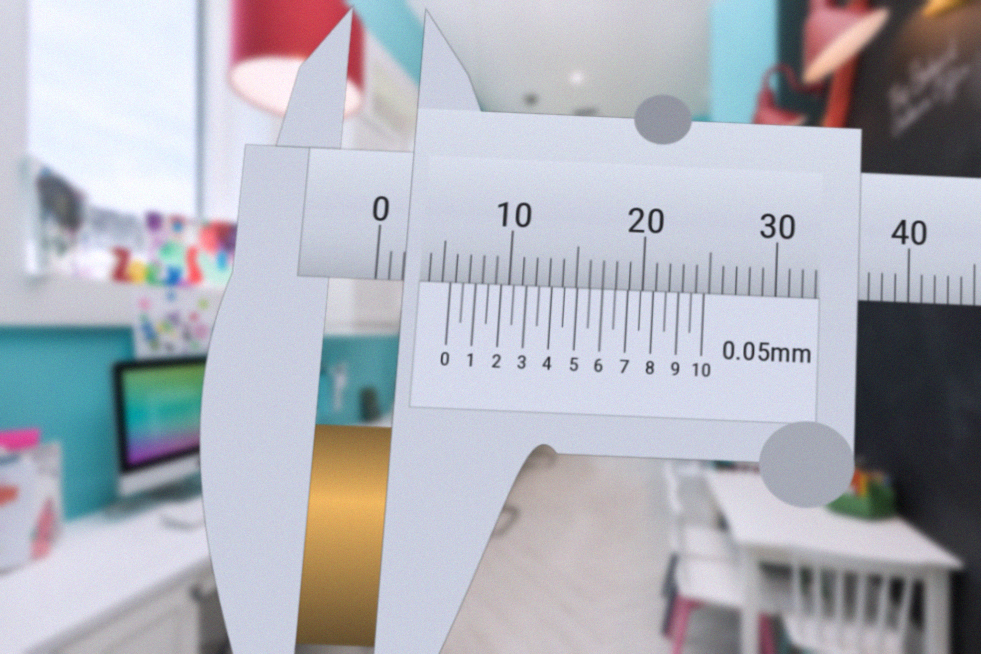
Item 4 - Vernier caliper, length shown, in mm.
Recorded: 5.6 mm
